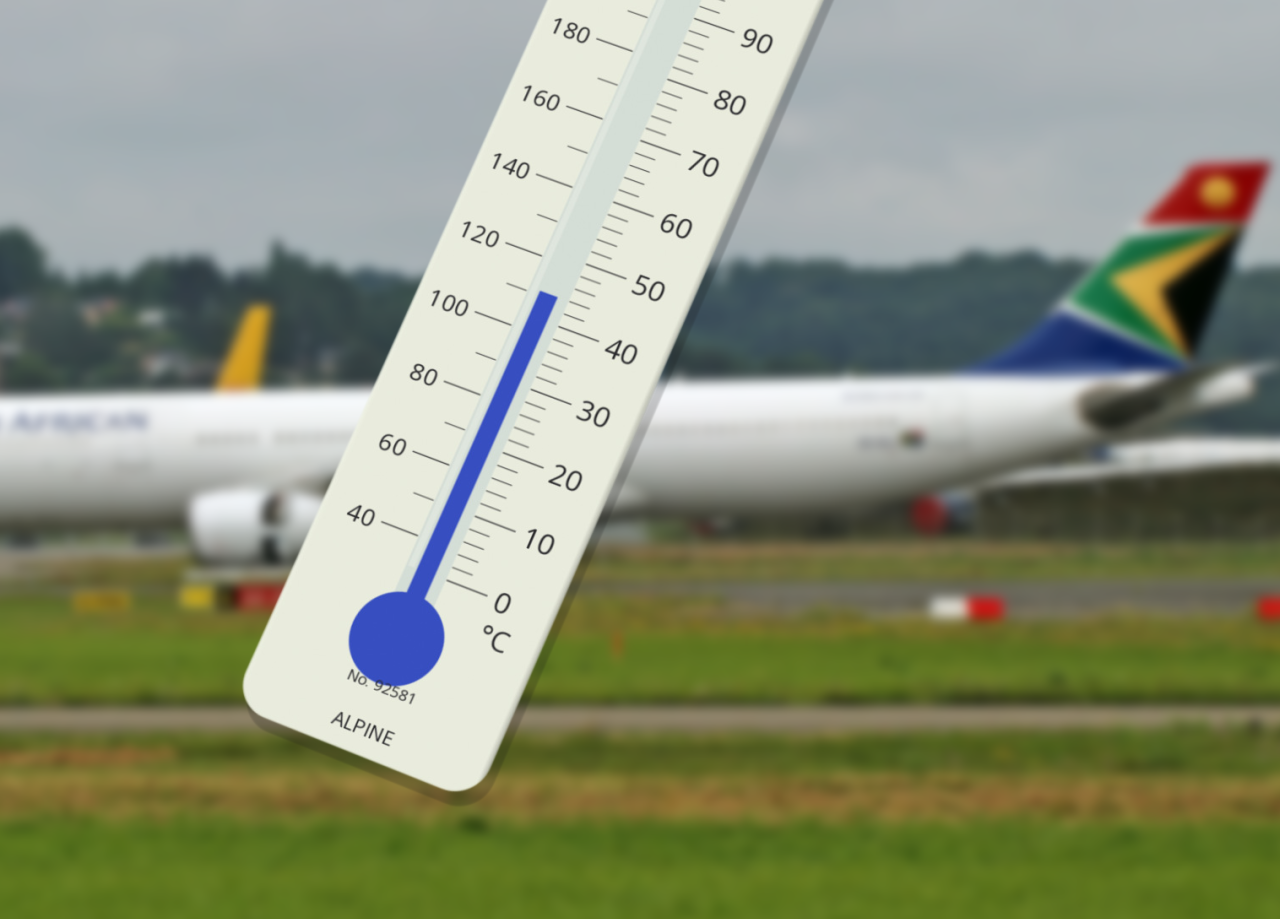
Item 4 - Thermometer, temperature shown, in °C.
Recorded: 44 °C
